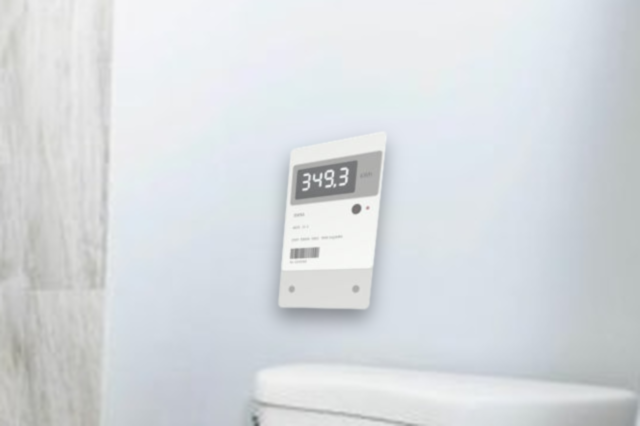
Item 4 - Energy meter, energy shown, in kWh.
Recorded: 349.3 kWh
